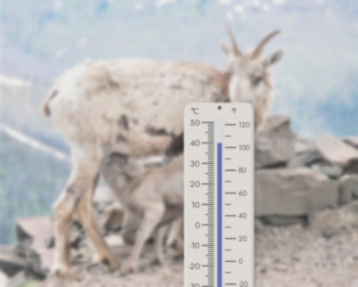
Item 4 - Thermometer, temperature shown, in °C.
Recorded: 40 °C
